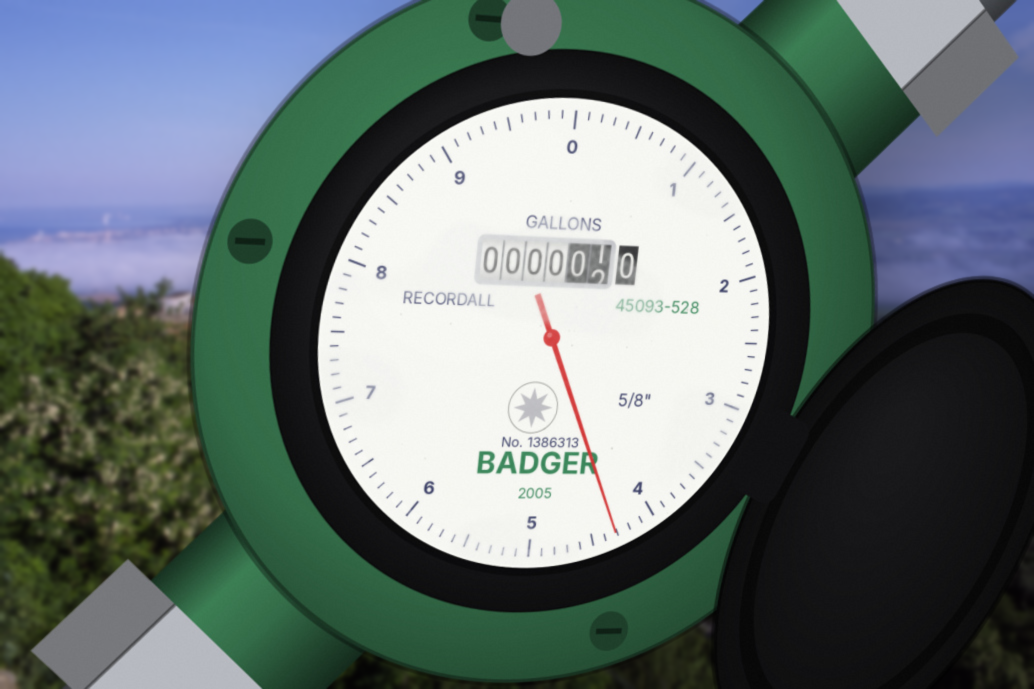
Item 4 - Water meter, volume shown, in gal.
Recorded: 14.3 gal
